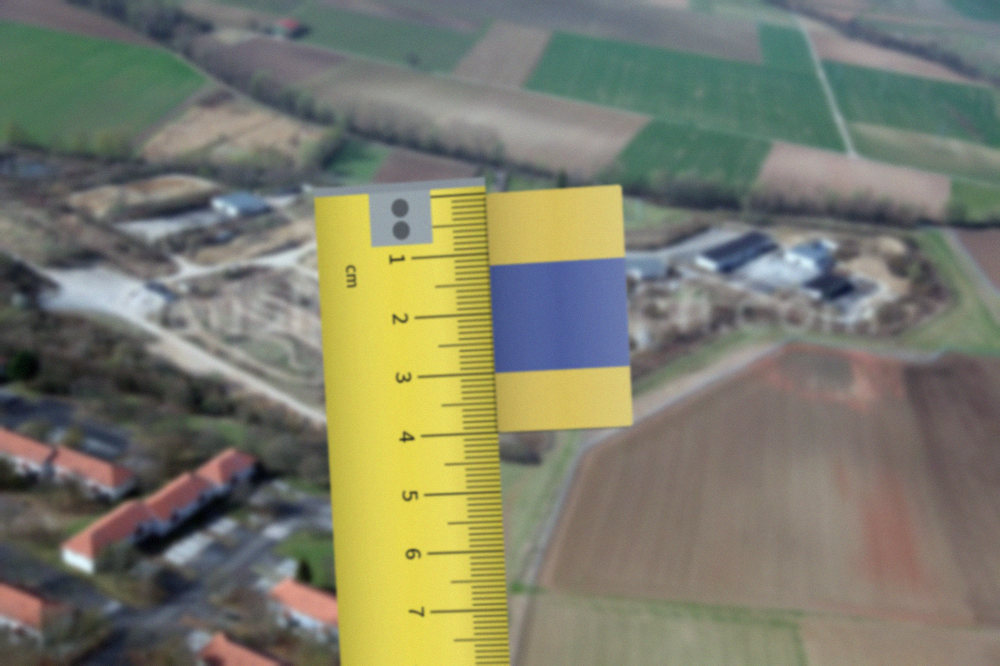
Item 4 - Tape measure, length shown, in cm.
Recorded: 4 cm
